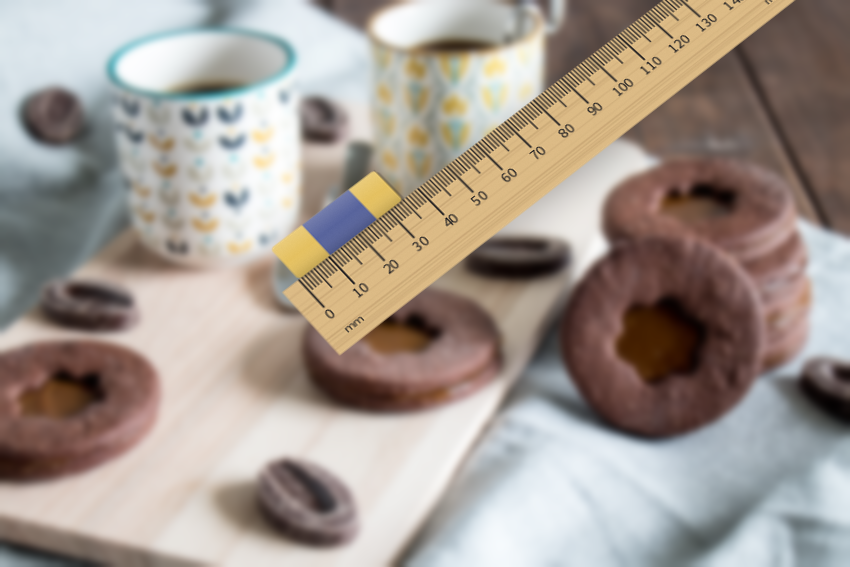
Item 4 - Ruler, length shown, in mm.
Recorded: 35 mm
